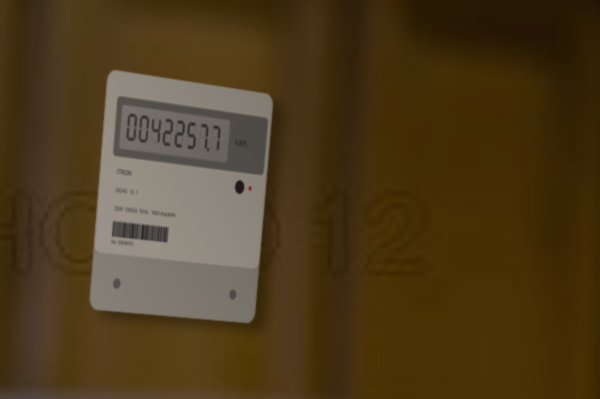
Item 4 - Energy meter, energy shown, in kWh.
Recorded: 42257.7 kWh
